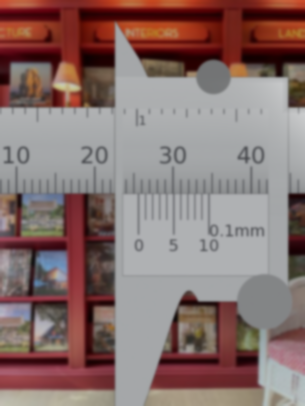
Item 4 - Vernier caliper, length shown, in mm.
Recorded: 25.6 mm
